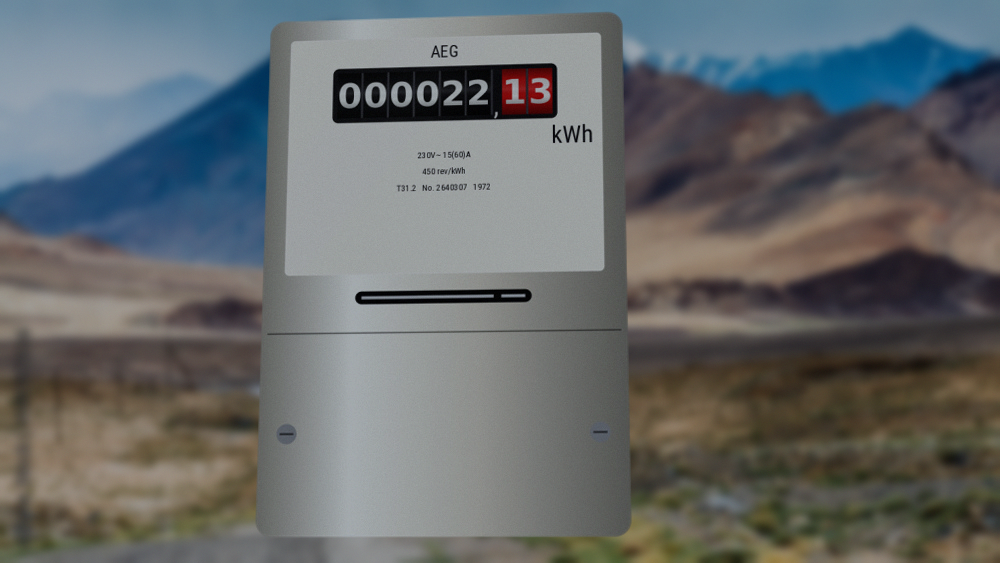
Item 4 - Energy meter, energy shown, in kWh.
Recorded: 22.13 kWh
